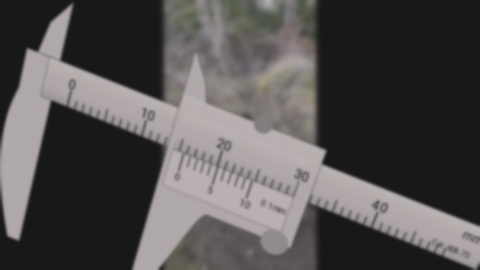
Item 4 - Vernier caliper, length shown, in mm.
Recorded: 15.6 mm
